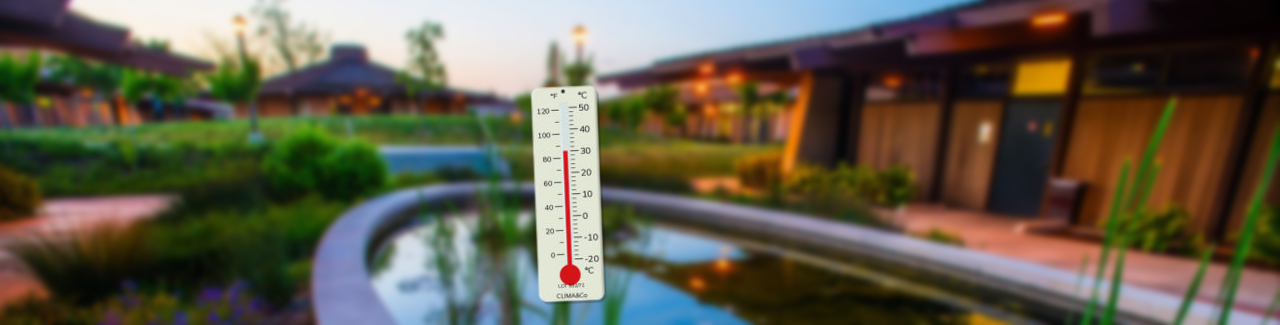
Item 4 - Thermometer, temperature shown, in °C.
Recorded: 30 °C
